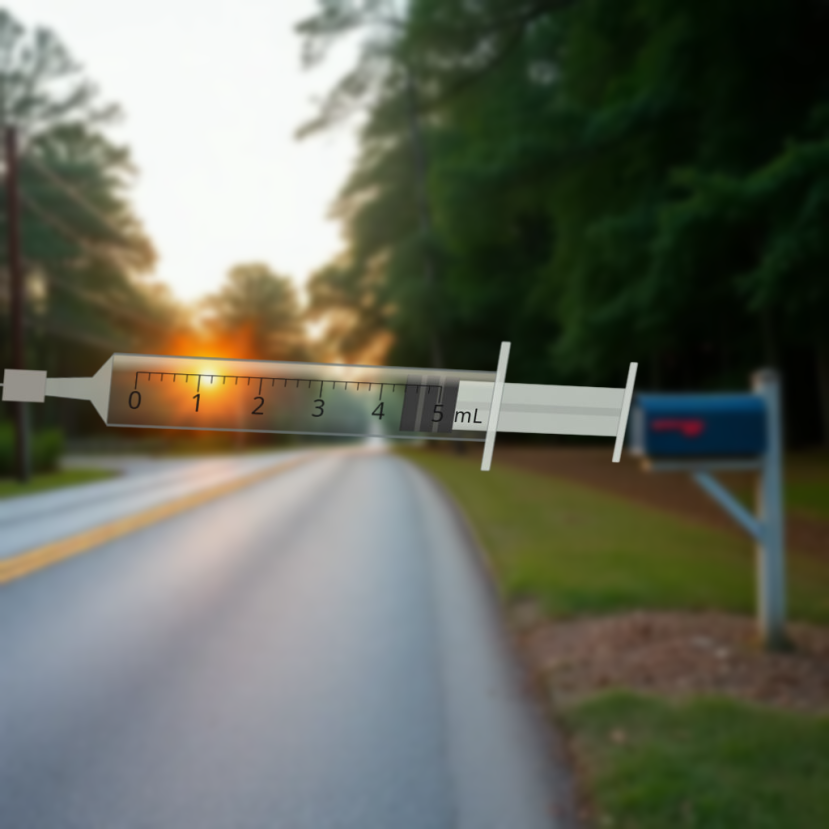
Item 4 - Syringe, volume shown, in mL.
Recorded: 4.4 mL
